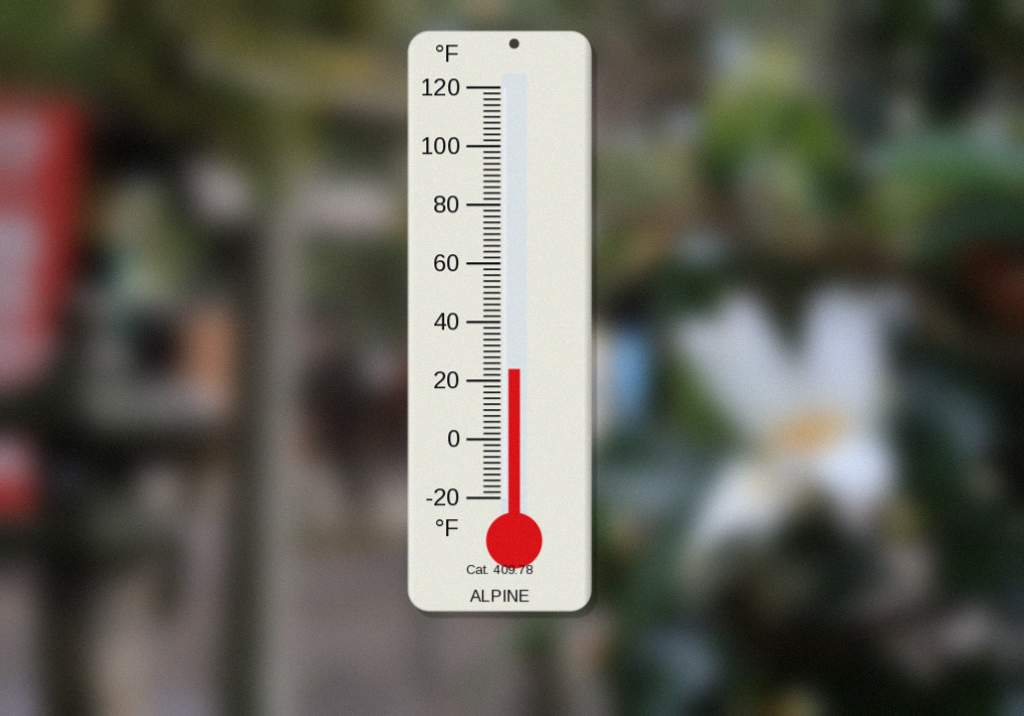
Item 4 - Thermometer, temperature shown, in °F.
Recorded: 24 °F
